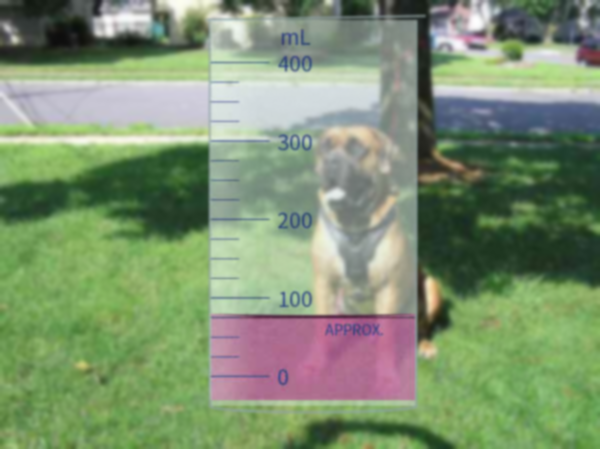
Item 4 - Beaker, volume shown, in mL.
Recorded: 75 mL
